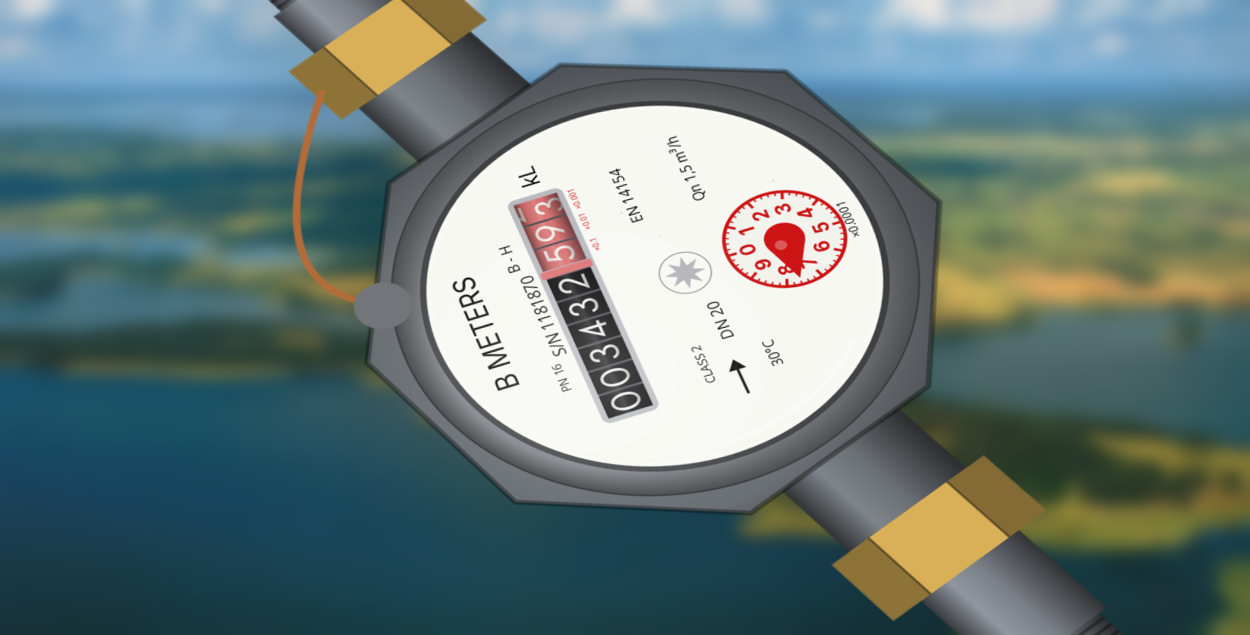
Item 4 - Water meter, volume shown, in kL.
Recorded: 3432.5927 kL
